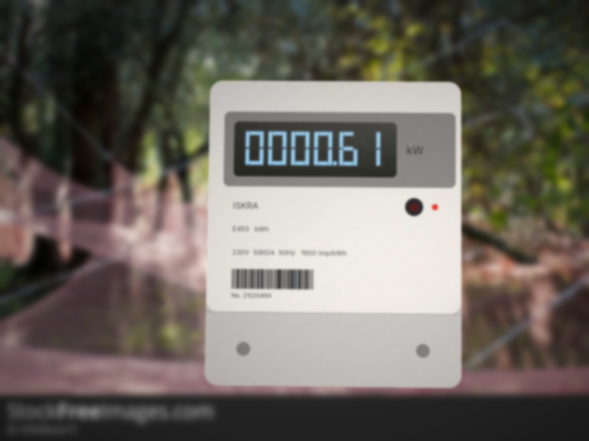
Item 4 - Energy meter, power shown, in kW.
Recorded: 0.61 kW
